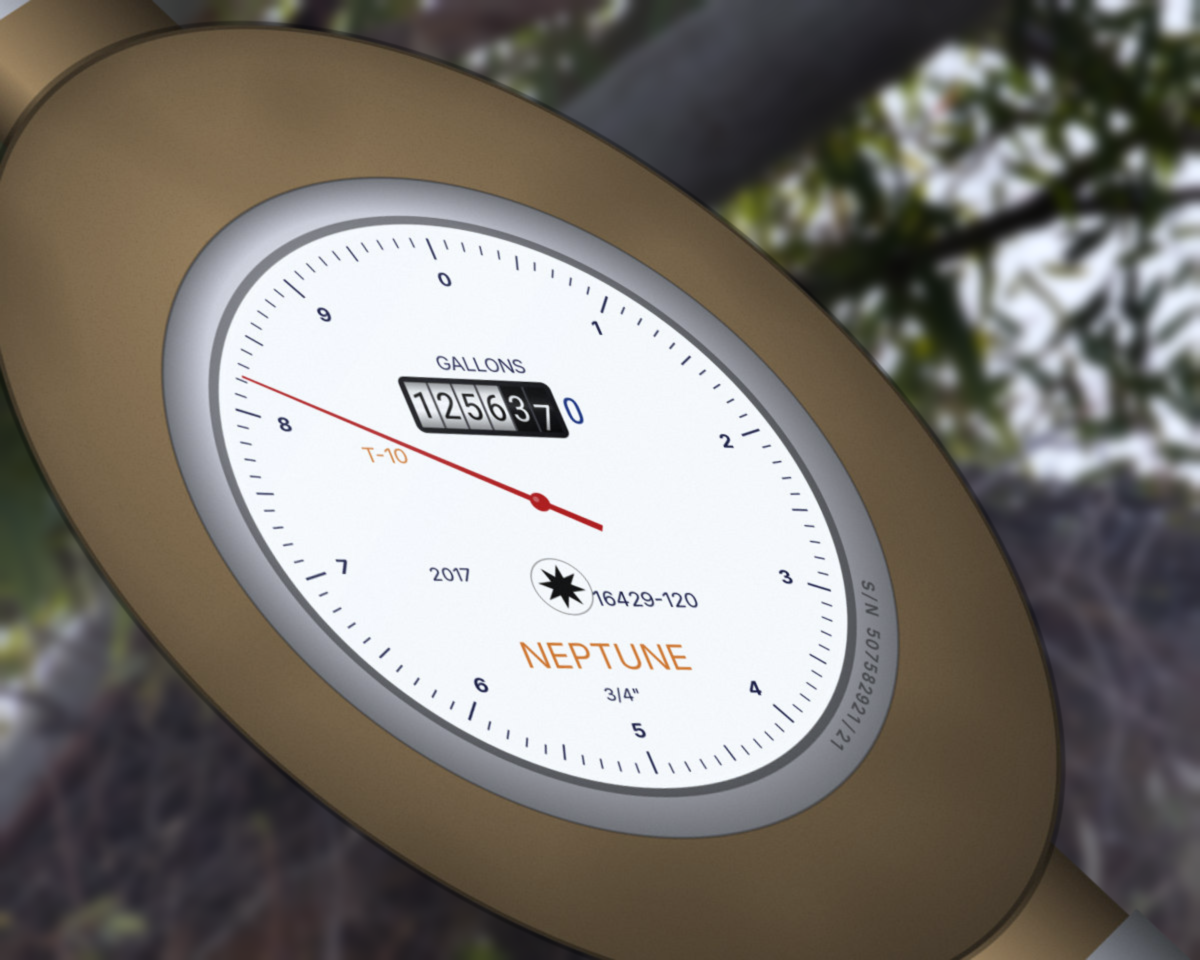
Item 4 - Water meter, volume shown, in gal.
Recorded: 1256368.2 gal
